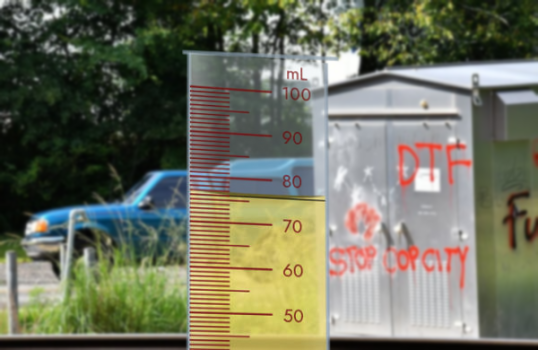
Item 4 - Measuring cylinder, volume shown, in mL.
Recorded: 76 mL
